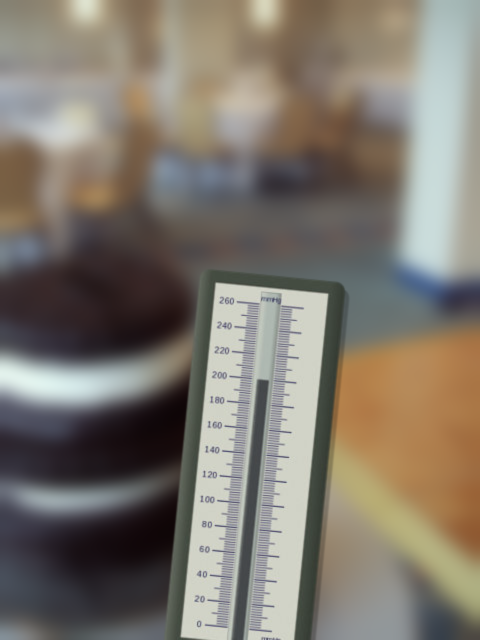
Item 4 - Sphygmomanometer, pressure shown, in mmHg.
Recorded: 200 mmHg
